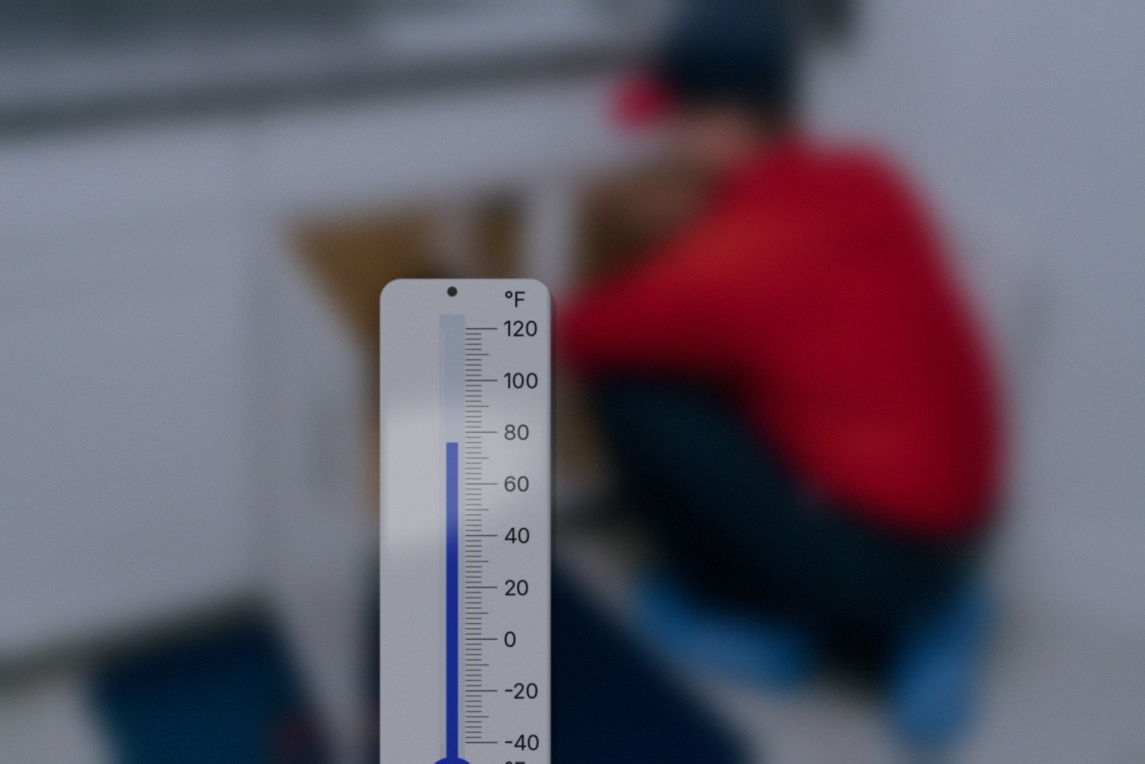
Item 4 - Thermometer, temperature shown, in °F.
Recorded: 76 °F
